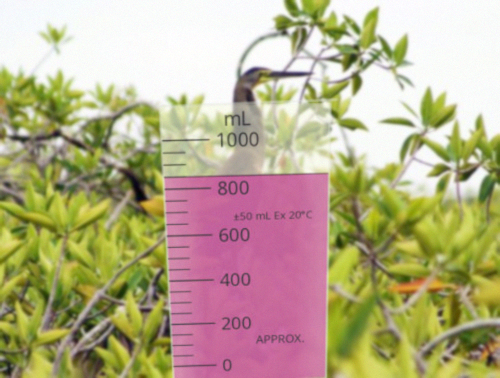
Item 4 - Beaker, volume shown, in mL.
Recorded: 850 mL
